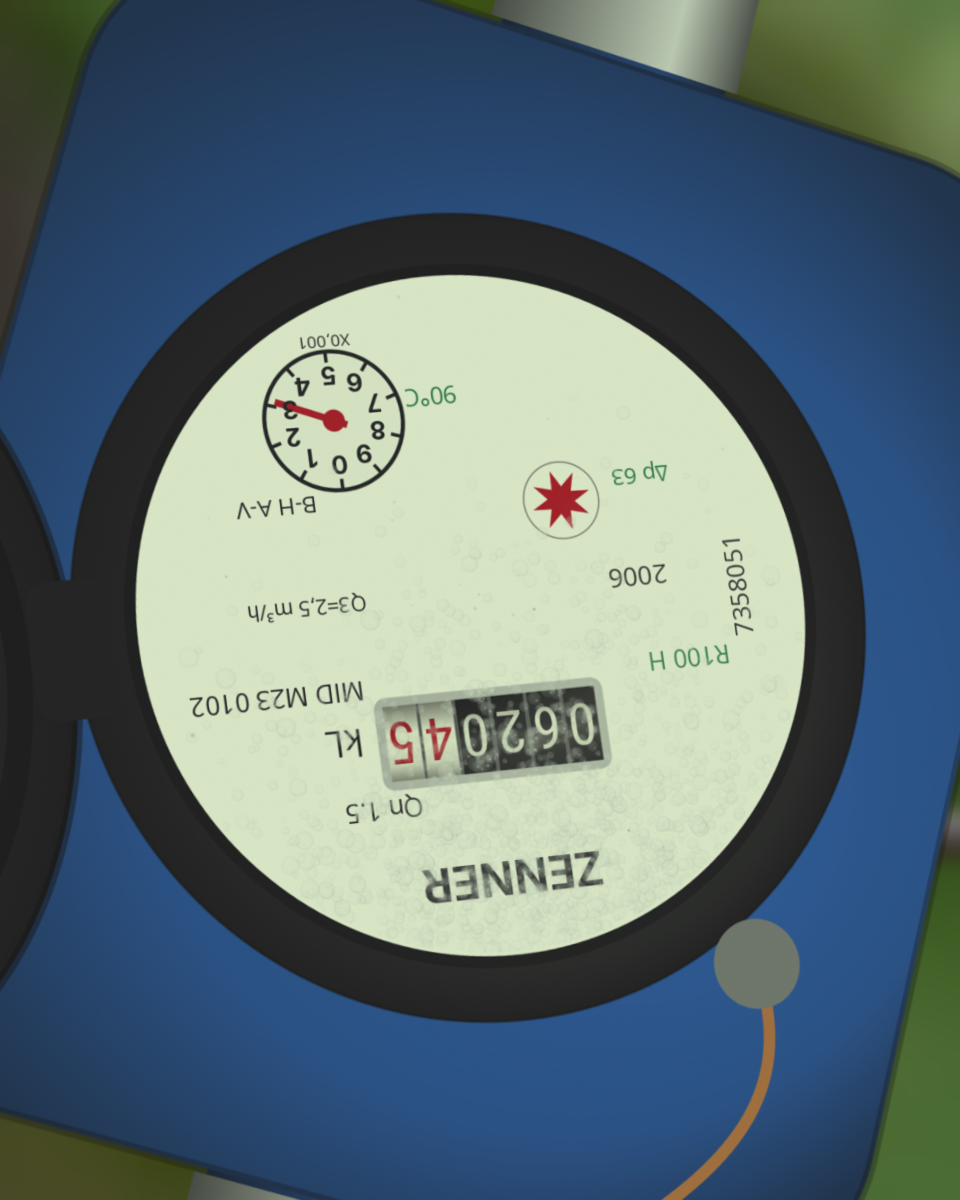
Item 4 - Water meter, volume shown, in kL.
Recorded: 620.453 kL
